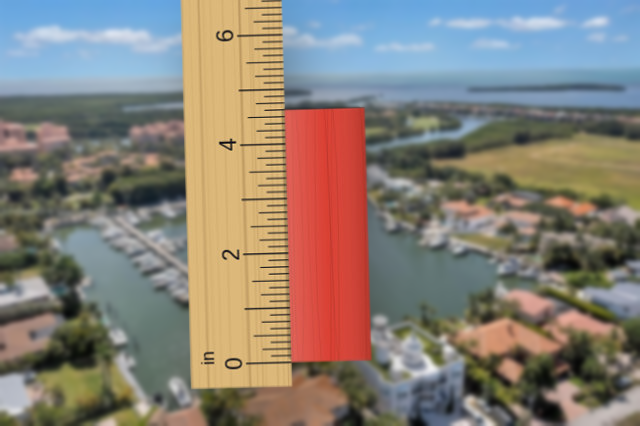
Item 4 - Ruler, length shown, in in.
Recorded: 4.625 in
